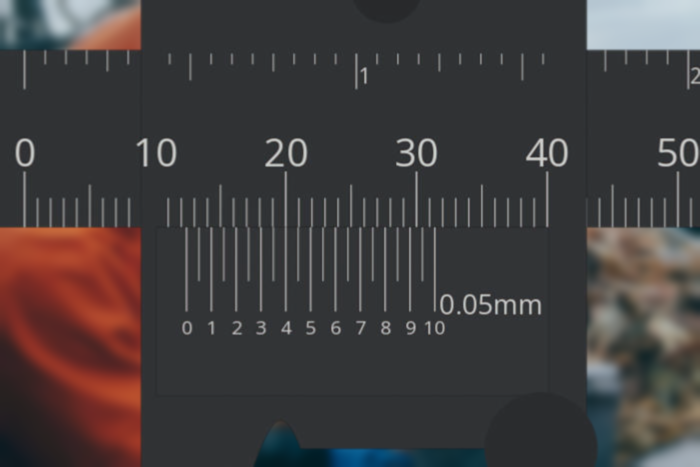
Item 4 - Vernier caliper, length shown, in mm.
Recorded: 12.4 mm
